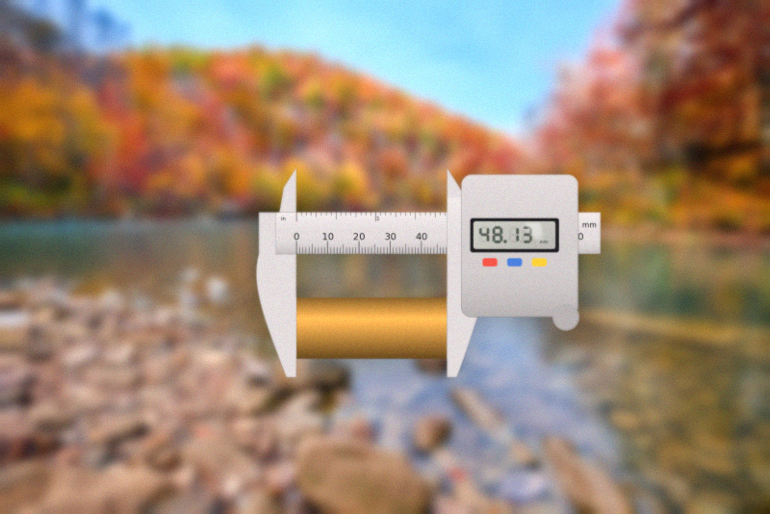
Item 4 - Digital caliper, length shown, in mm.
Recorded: 48.13 mm
